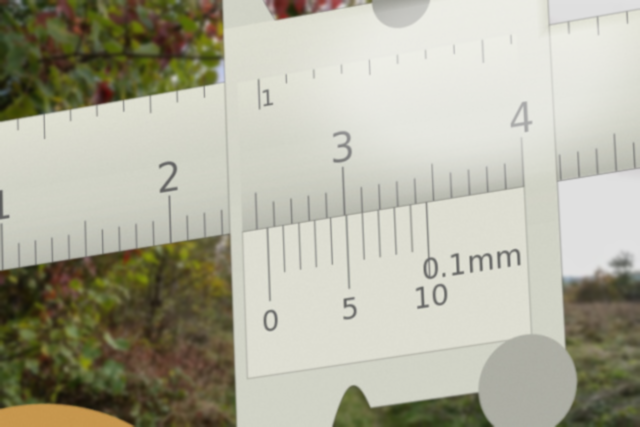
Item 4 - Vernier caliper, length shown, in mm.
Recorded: 25.6 mm
